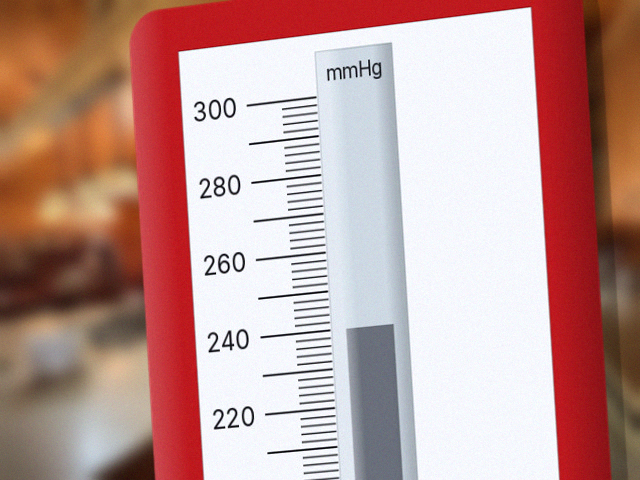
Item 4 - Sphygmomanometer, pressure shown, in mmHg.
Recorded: 240 mmHg
